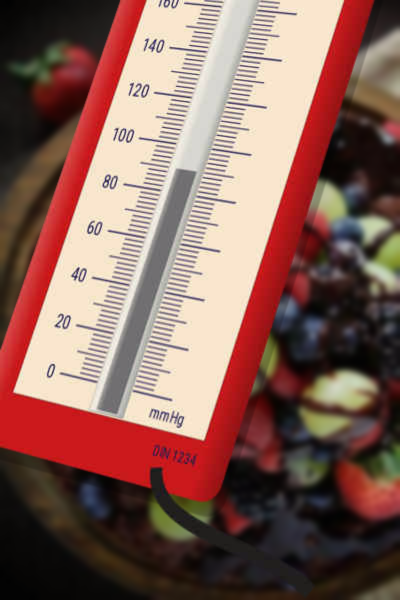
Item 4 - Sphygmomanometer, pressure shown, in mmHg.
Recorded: 90 mmHg
